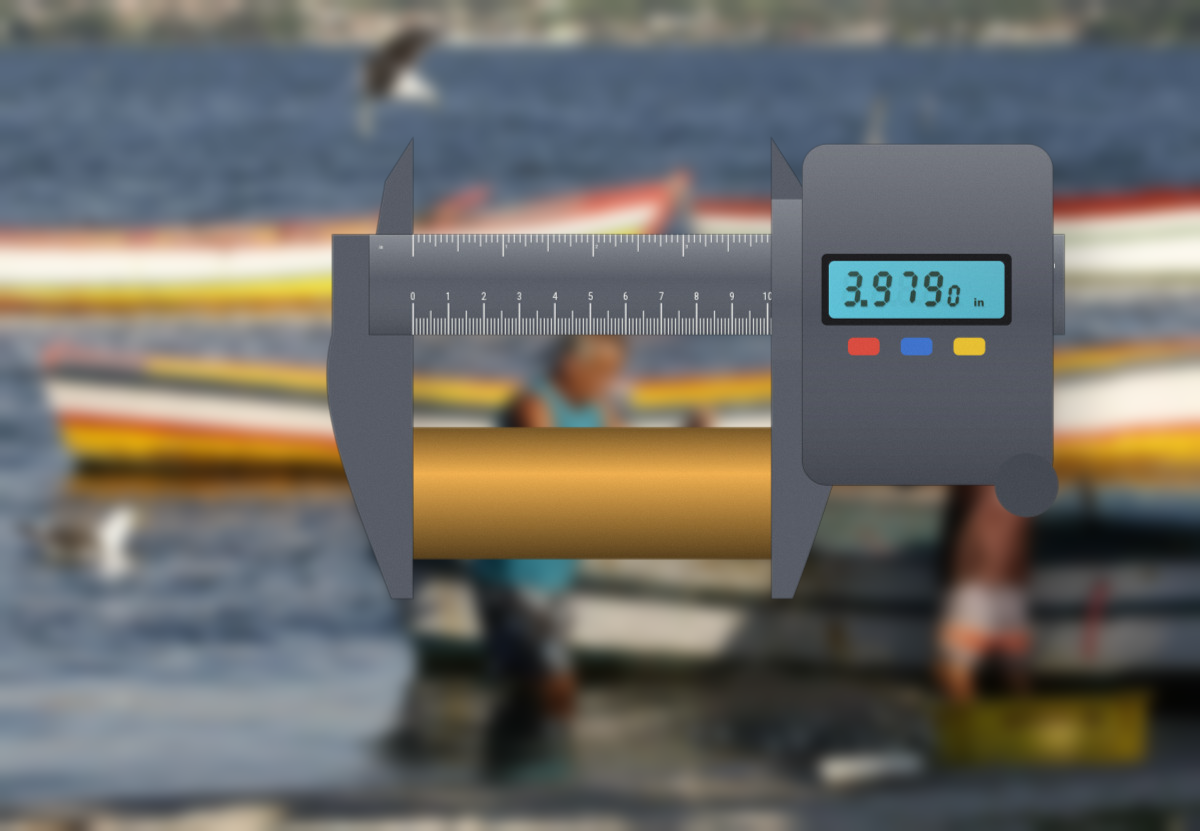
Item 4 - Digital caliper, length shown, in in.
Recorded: 3.9790 in
